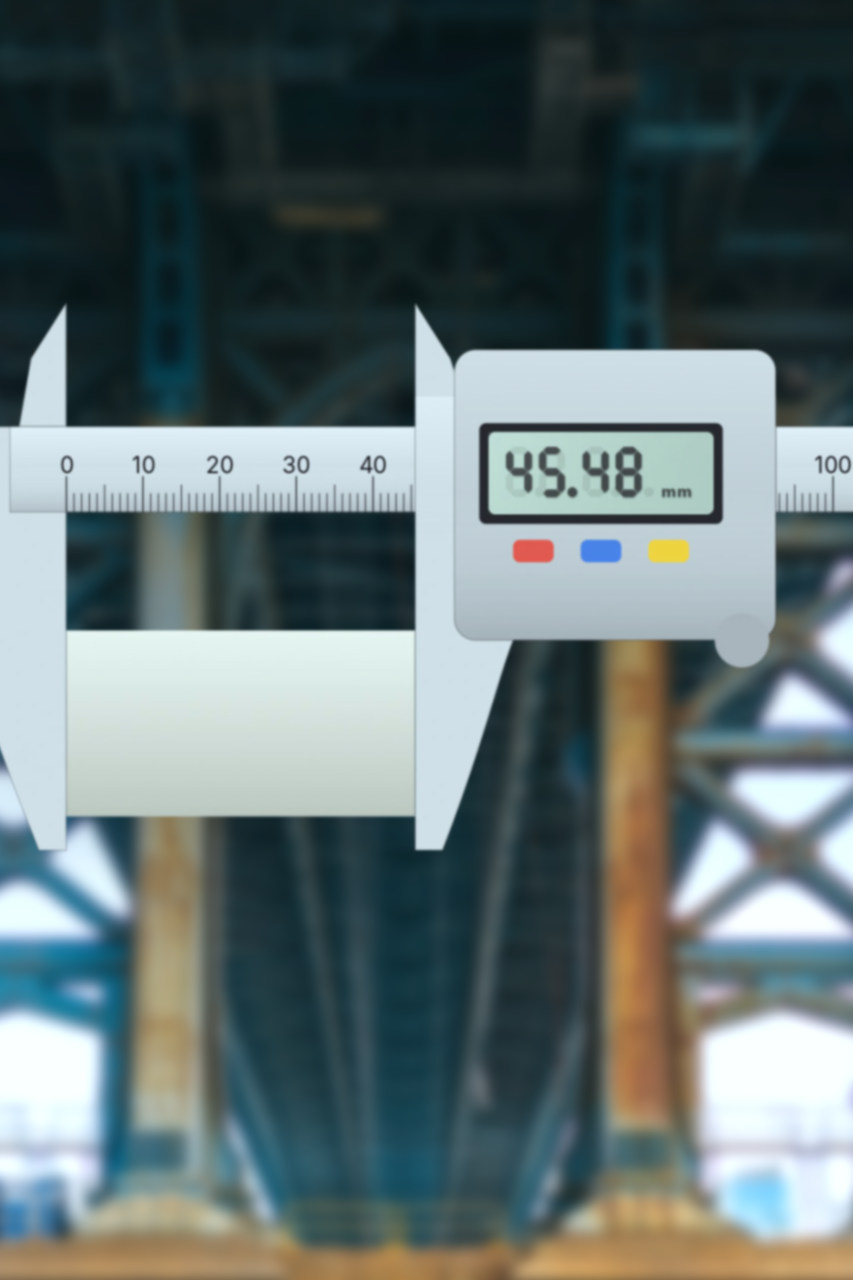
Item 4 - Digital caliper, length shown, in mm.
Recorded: 45.48 mm
